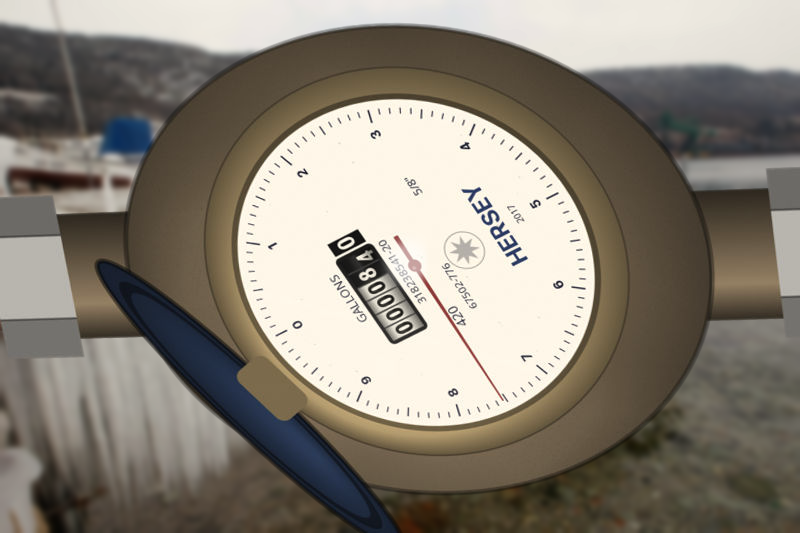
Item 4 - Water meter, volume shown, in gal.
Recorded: 837.5 gal
